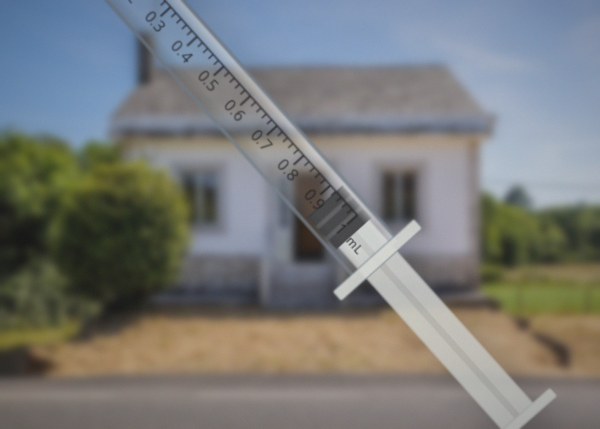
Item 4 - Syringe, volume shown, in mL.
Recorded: 0.92 mL
